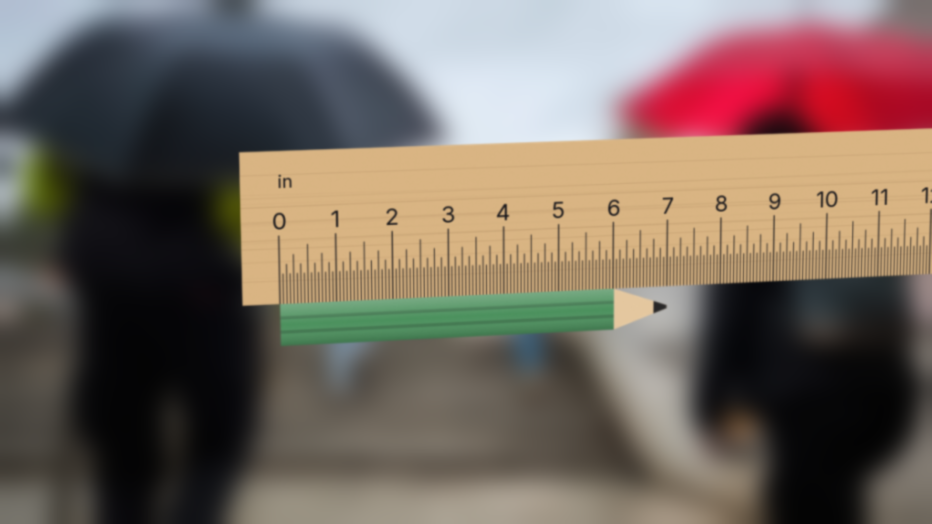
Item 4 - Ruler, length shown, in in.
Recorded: 7 in
